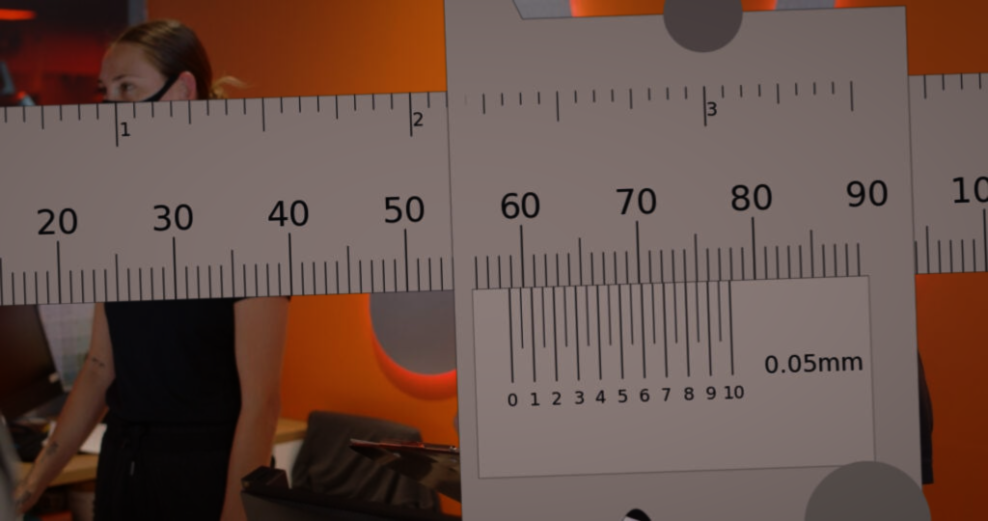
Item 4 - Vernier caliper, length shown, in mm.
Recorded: 58.8 mm
